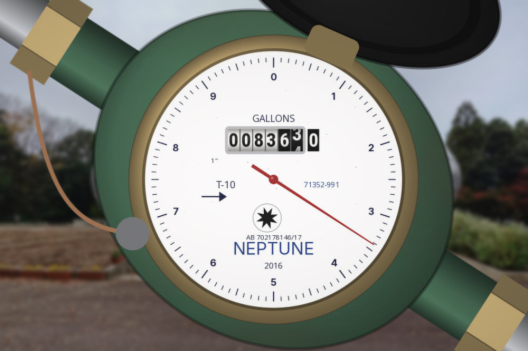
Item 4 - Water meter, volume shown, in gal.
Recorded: 83633.4 gal
